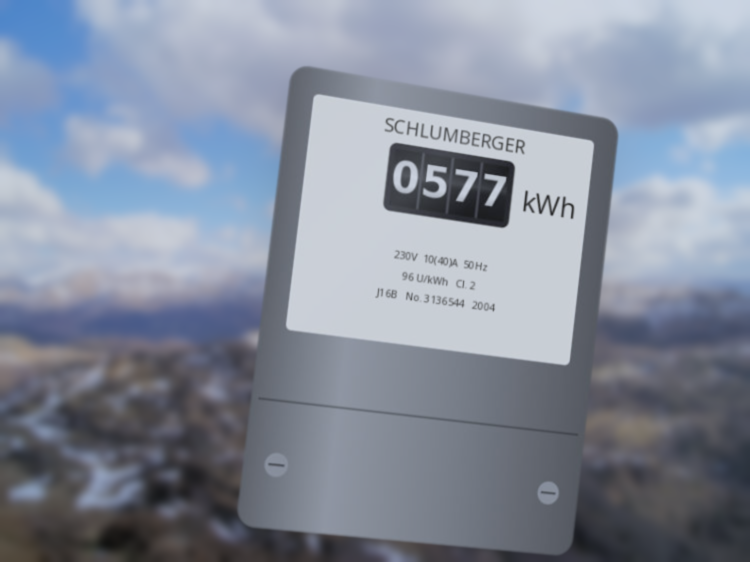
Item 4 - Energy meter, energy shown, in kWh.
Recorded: 577 kWh
